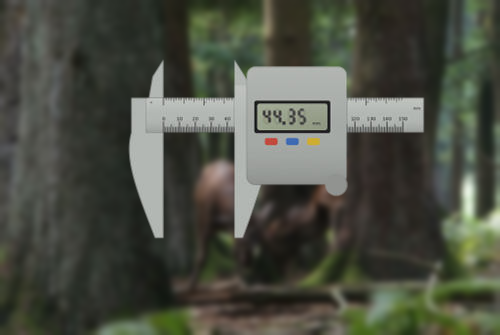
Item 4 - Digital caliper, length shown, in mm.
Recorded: 44.35 mm
